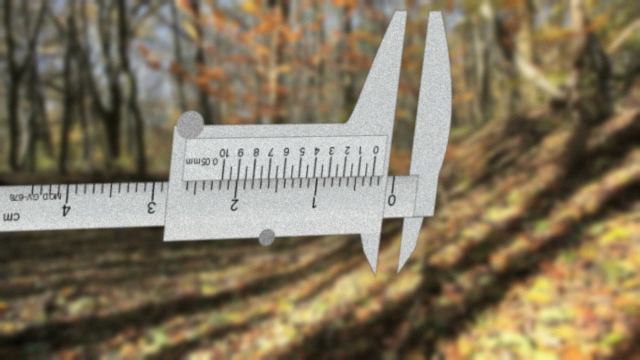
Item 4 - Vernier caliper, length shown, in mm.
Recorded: 2.8 mm
